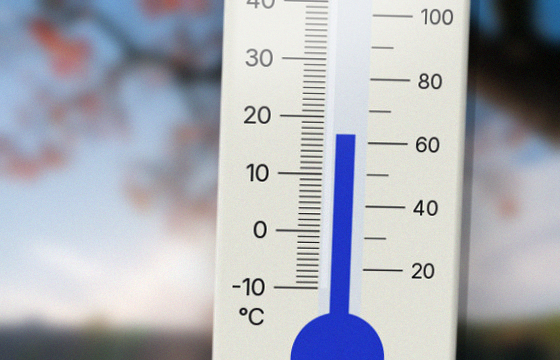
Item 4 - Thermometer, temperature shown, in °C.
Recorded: 17 °C
